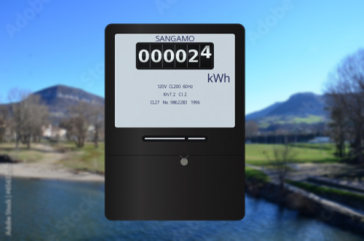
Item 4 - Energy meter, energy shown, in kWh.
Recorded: 24 kWh
